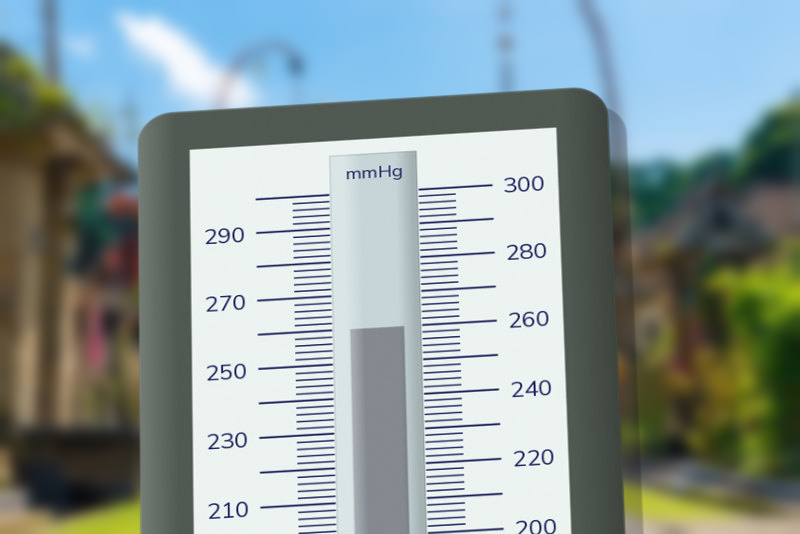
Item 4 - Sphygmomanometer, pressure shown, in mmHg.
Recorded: 260 mmHg
